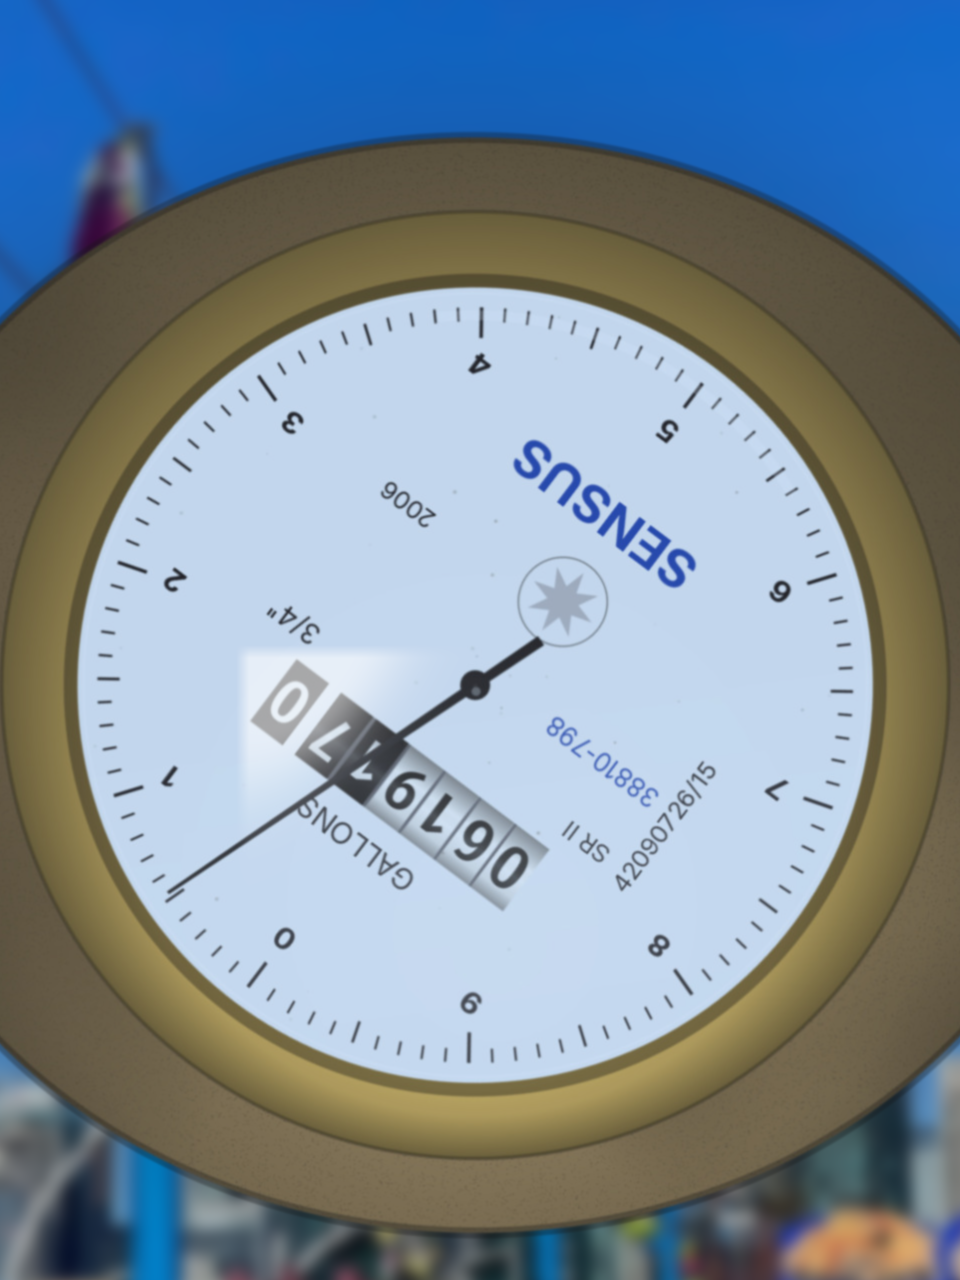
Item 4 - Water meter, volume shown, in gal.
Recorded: 619170.5 gal
